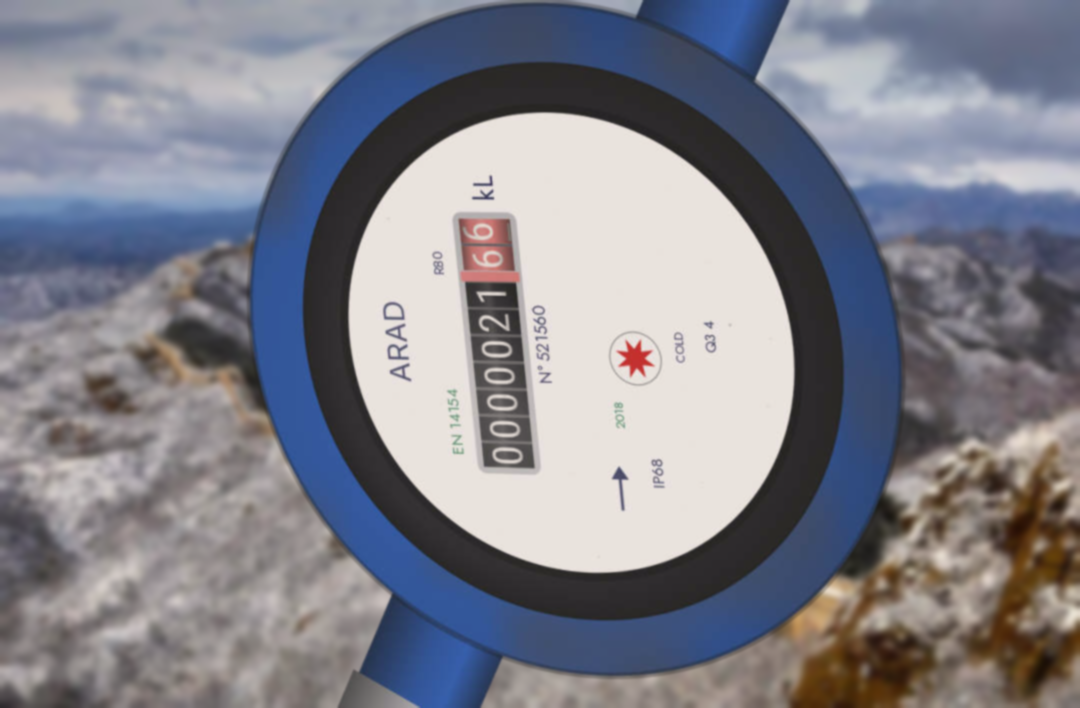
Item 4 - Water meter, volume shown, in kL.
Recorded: 21.66 kL
